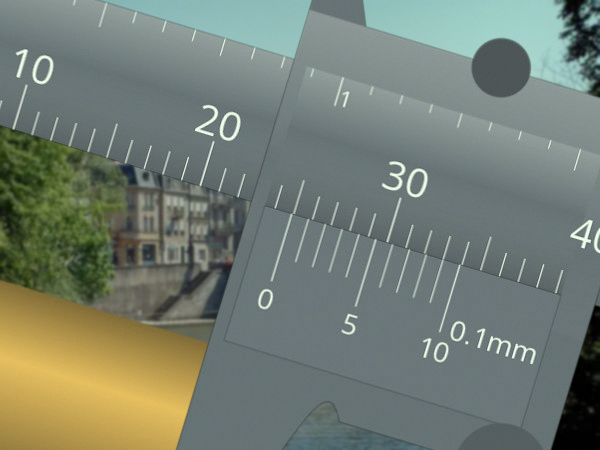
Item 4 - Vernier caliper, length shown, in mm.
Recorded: 24.9 mm
